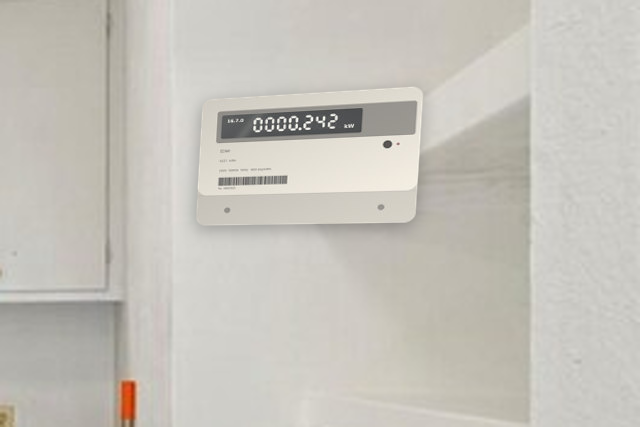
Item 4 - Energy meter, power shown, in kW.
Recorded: 0.242 kW
